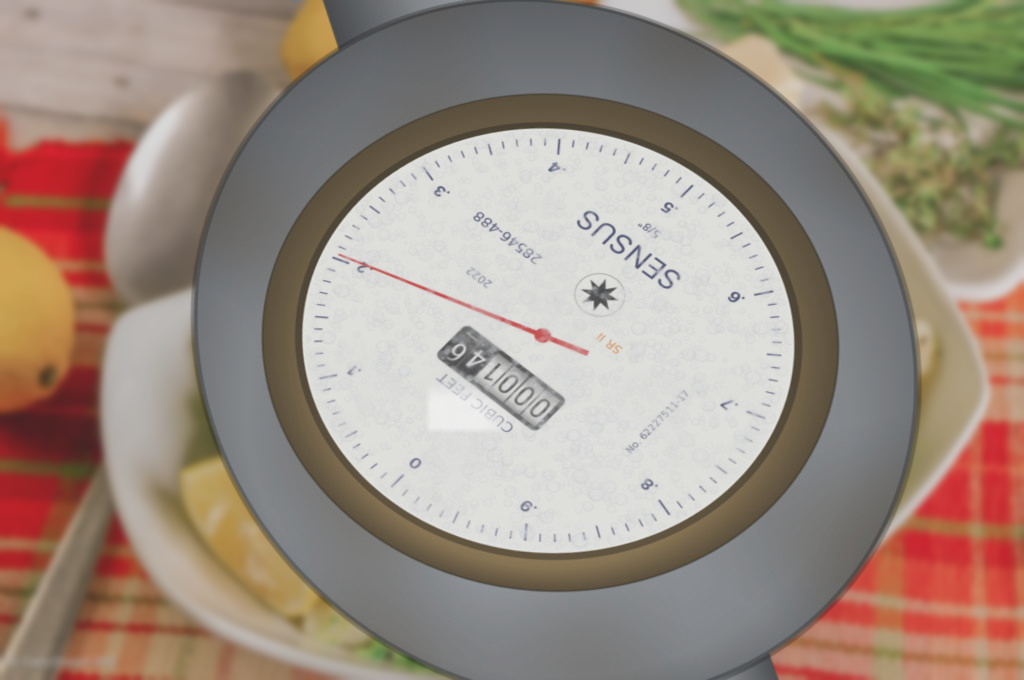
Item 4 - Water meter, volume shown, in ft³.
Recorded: 146.20 ft³
